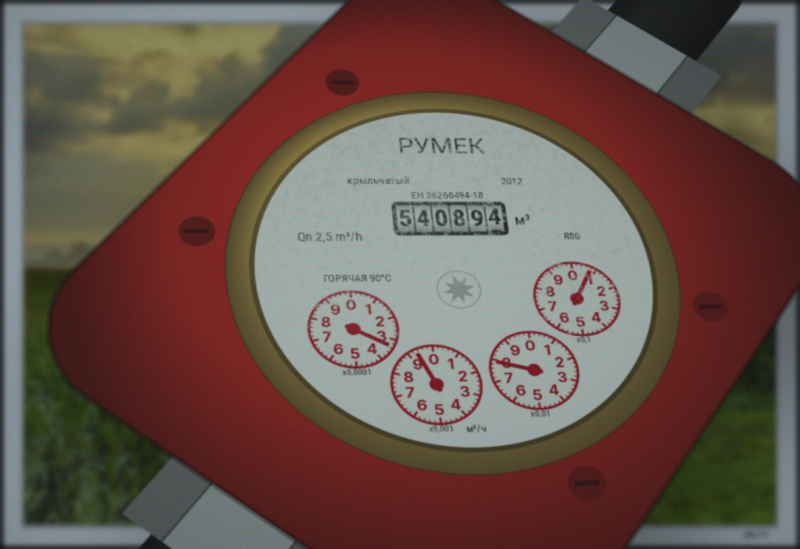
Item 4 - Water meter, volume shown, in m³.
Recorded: 540894.0793 m³
